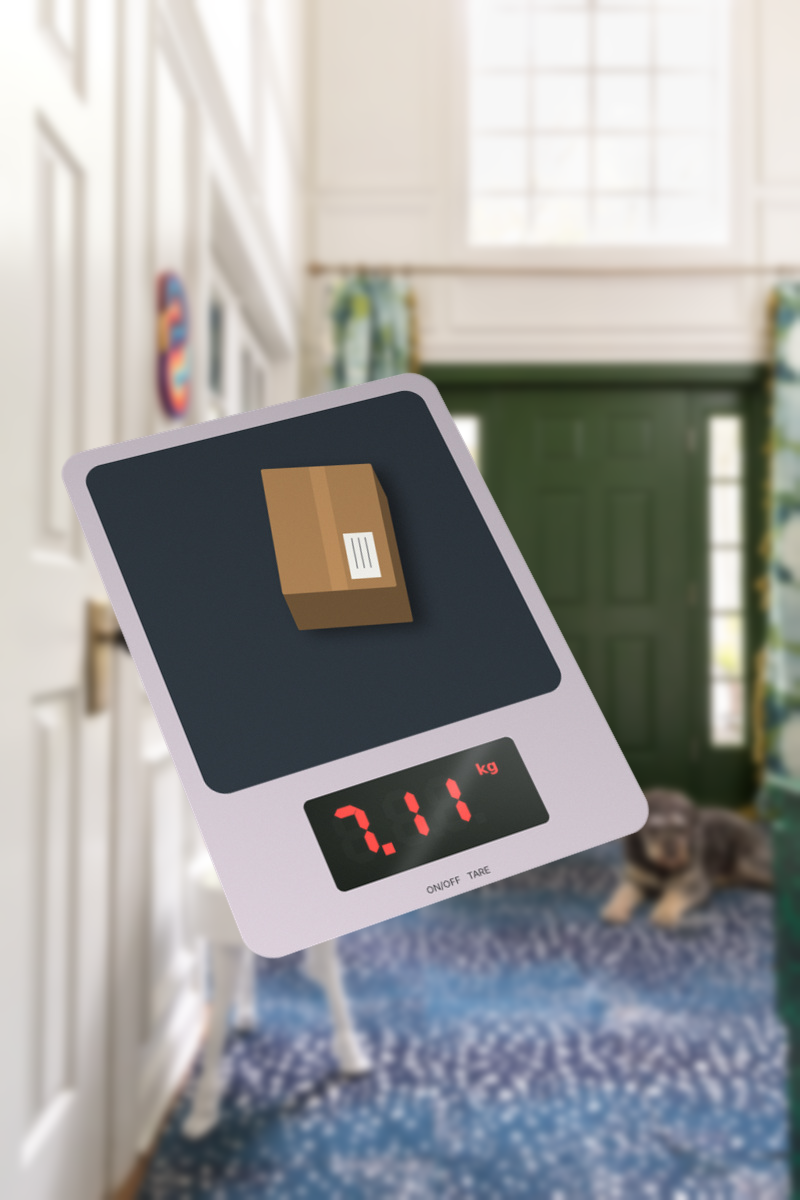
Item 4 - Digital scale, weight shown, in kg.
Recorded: 7.11 kg
